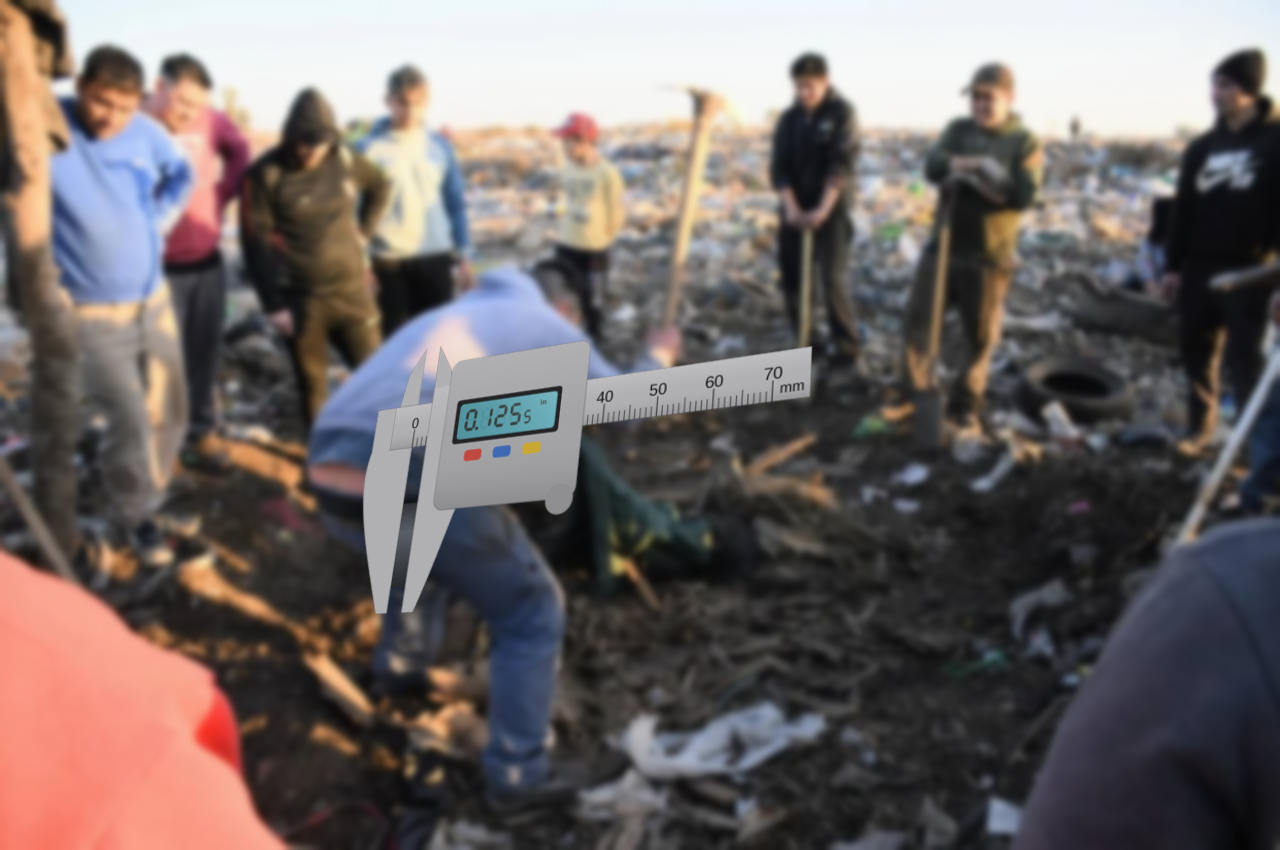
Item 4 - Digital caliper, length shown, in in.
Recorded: 0.1255 in
